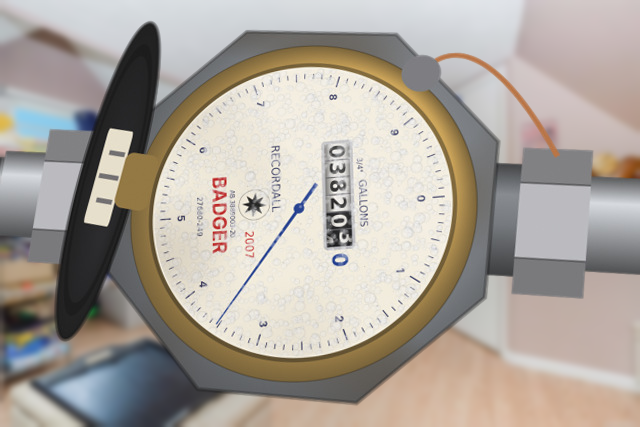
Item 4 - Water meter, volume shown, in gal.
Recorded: 382033.5 gal
